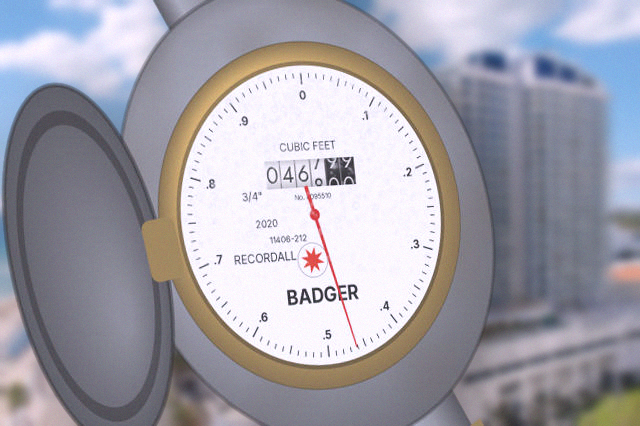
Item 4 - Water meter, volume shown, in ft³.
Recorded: 46799.46 ft³
